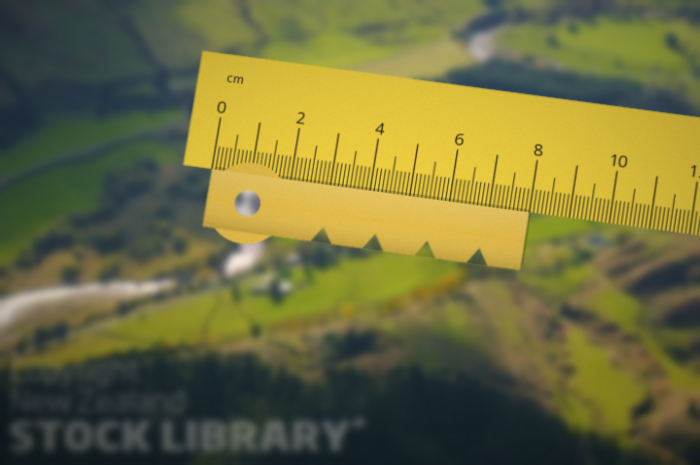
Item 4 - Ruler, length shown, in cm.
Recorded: 8 cm
